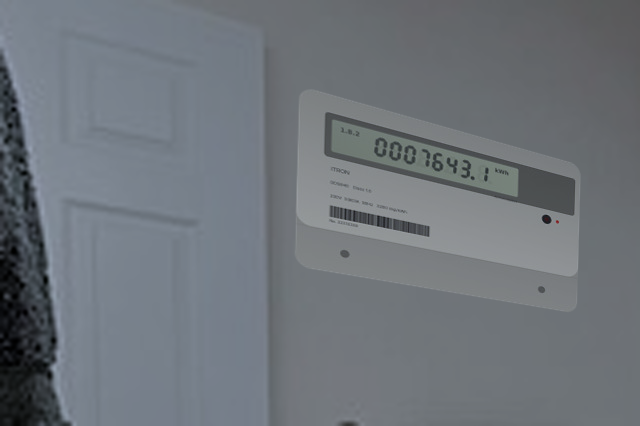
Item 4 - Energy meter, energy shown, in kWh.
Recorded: 7643.1 kWh
